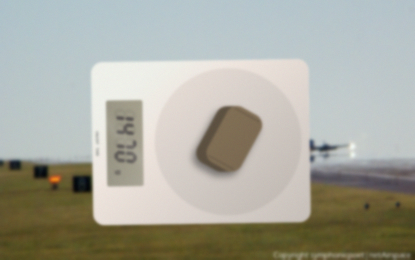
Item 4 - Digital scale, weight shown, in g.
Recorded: 1470 g
